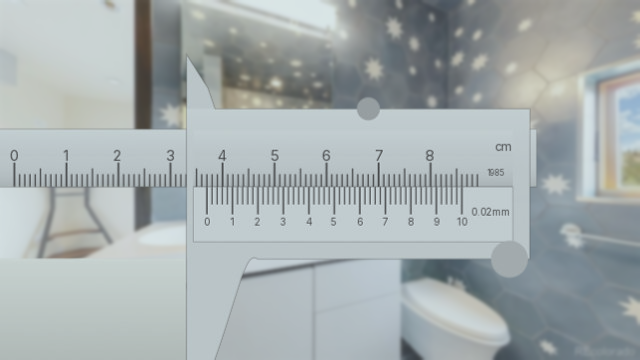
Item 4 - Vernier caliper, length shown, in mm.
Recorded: 37.0 mm
